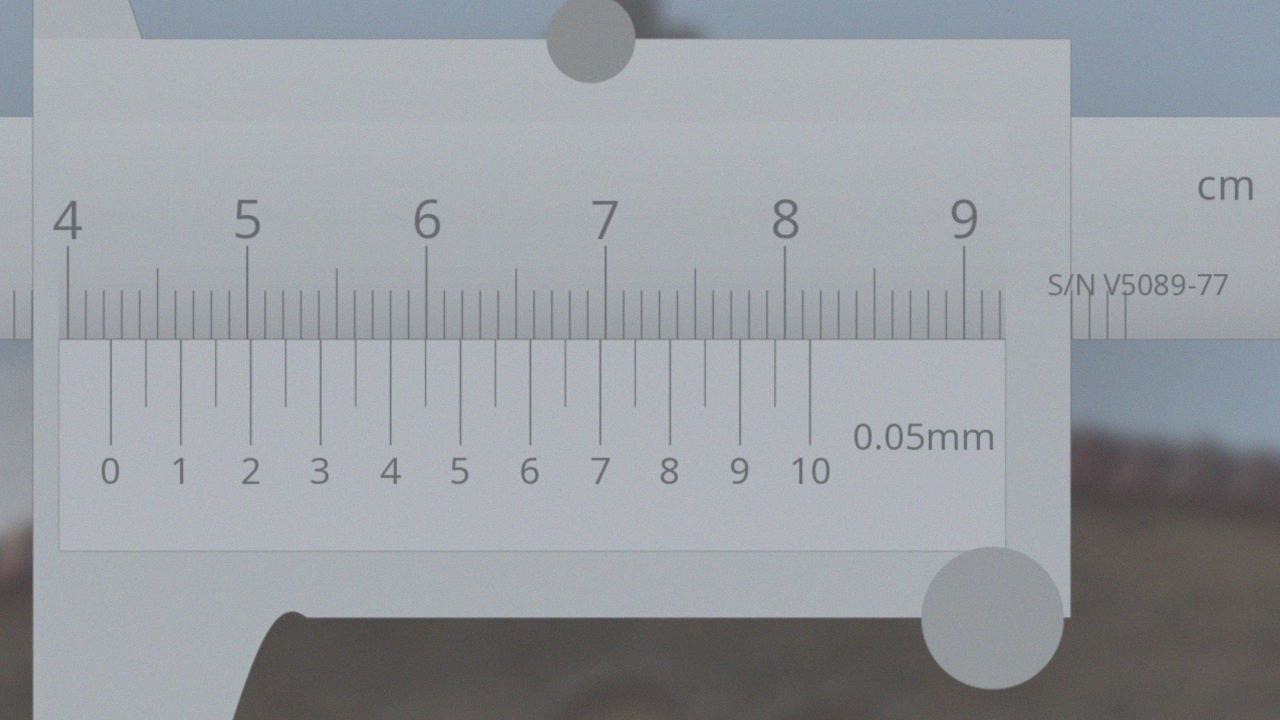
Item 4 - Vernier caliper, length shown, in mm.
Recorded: 42.4 mm
